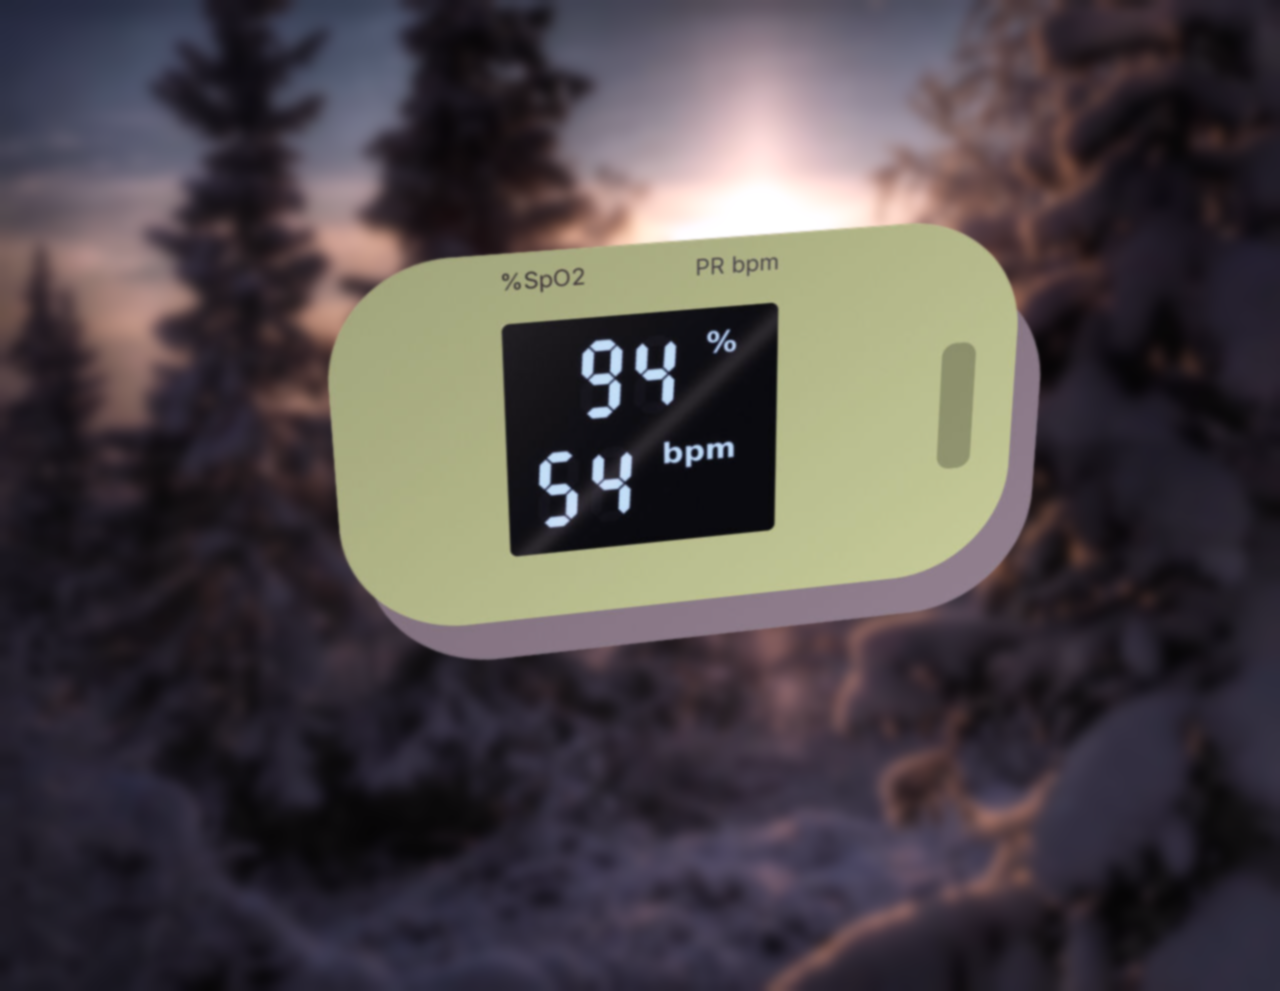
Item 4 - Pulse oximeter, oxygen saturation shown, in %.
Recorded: 94 %
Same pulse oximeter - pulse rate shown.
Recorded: 54 bpm
